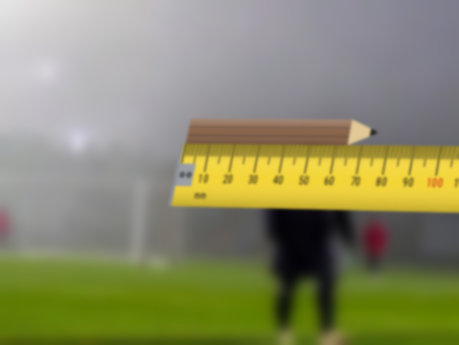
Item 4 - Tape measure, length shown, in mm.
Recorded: 75 mm
